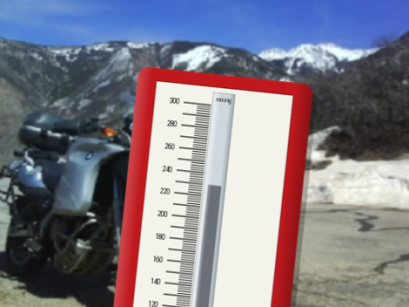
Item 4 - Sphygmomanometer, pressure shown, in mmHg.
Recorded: 230 mmHg
